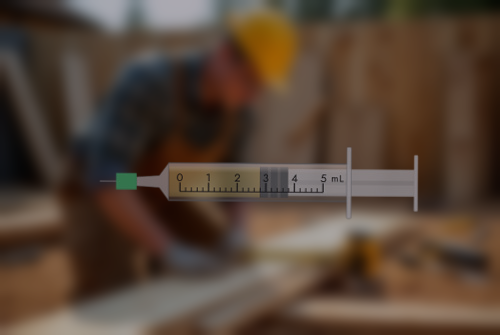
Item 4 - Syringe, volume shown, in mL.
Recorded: 2.8 mL
